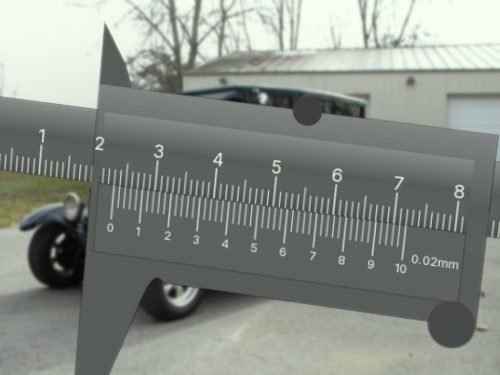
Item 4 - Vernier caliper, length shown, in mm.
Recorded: 23.0 mm
